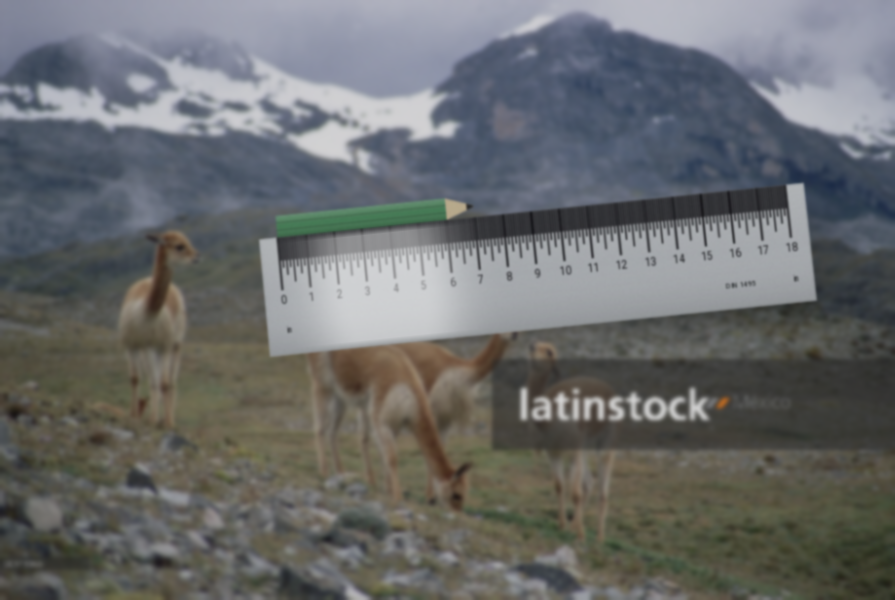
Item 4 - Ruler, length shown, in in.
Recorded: 7 in
